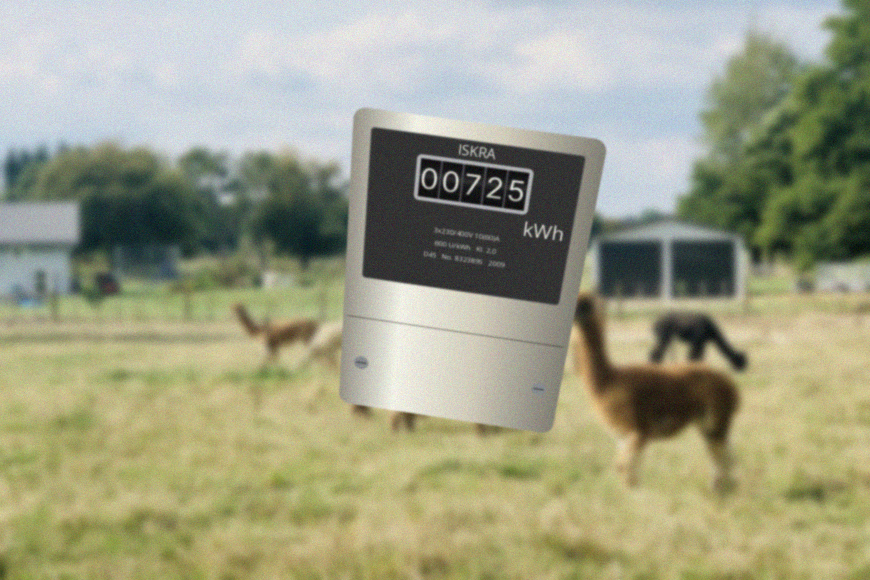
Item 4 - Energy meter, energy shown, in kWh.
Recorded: 725 kWh
